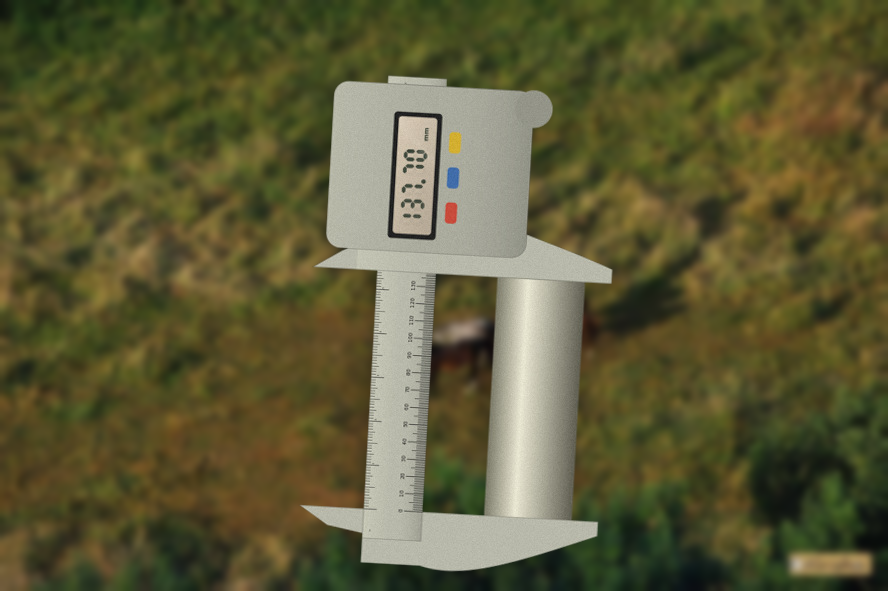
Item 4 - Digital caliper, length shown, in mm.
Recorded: 137.70 mm
